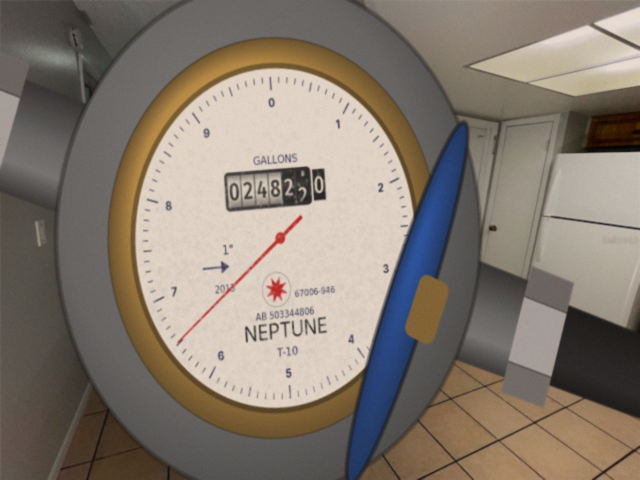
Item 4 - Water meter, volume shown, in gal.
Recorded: 248216.5 gal
